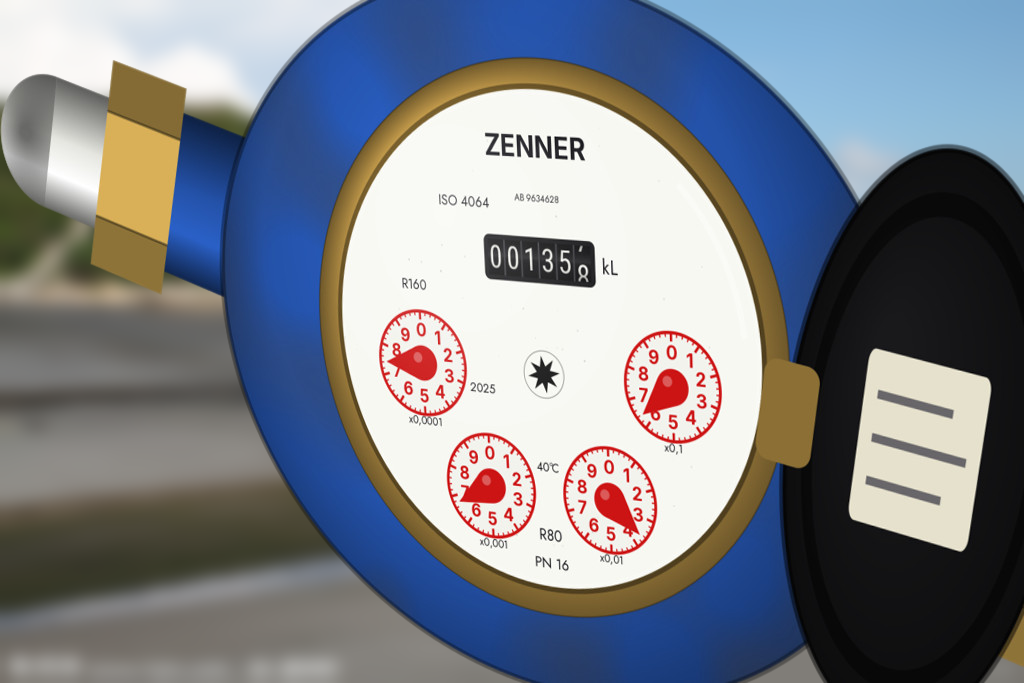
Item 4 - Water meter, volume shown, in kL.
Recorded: 1357.6367 kL
